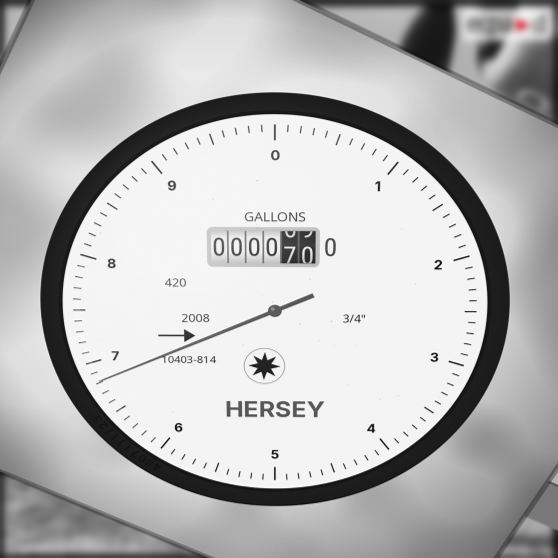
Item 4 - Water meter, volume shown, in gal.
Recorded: 696.8 gal
